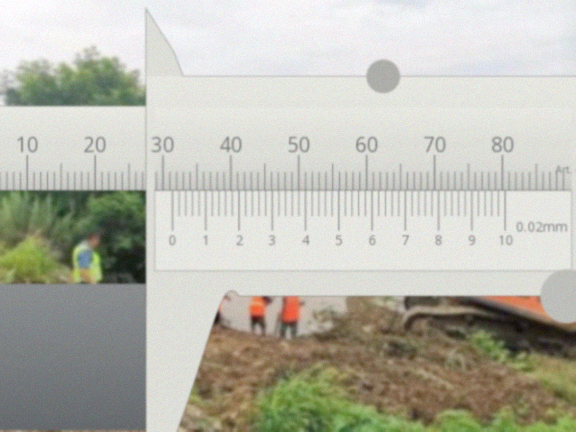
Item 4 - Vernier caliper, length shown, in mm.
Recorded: 31.4 mm
